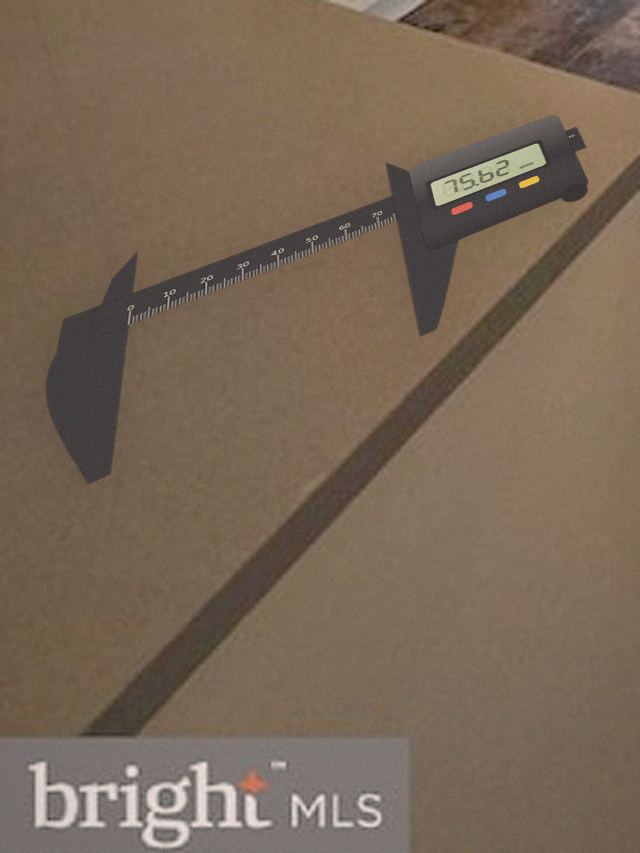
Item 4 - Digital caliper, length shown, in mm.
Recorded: 75.62 mm
